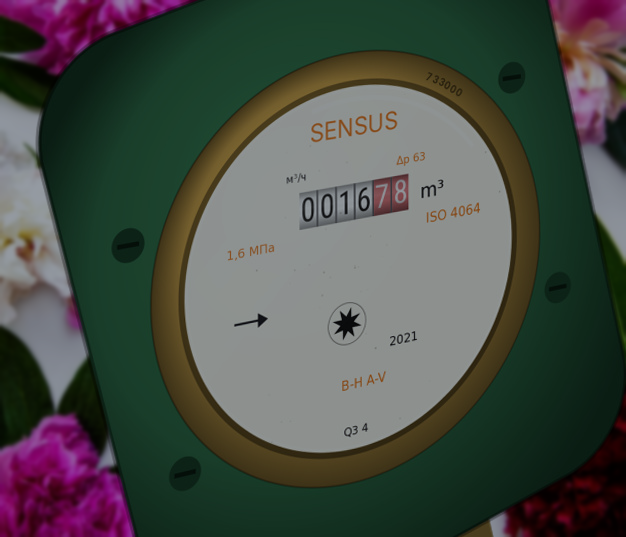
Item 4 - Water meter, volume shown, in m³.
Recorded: 16.78 m³
